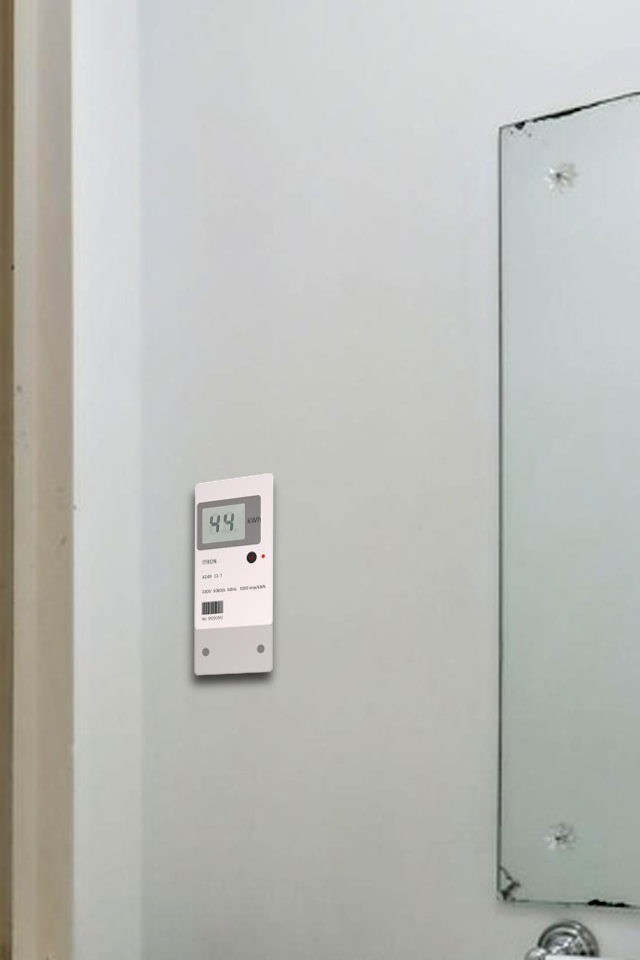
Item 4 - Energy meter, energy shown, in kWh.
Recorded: 44 kWh
